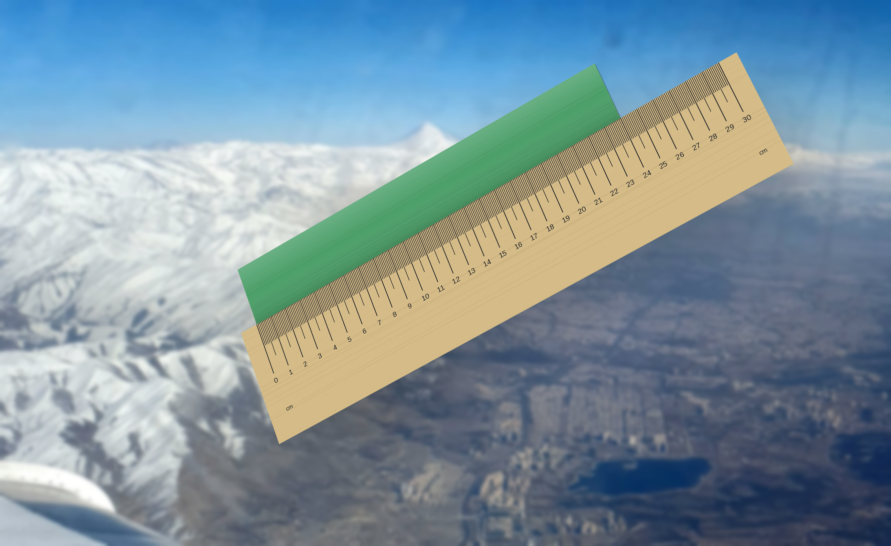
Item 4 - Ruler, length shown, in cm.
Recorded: 24 cm
